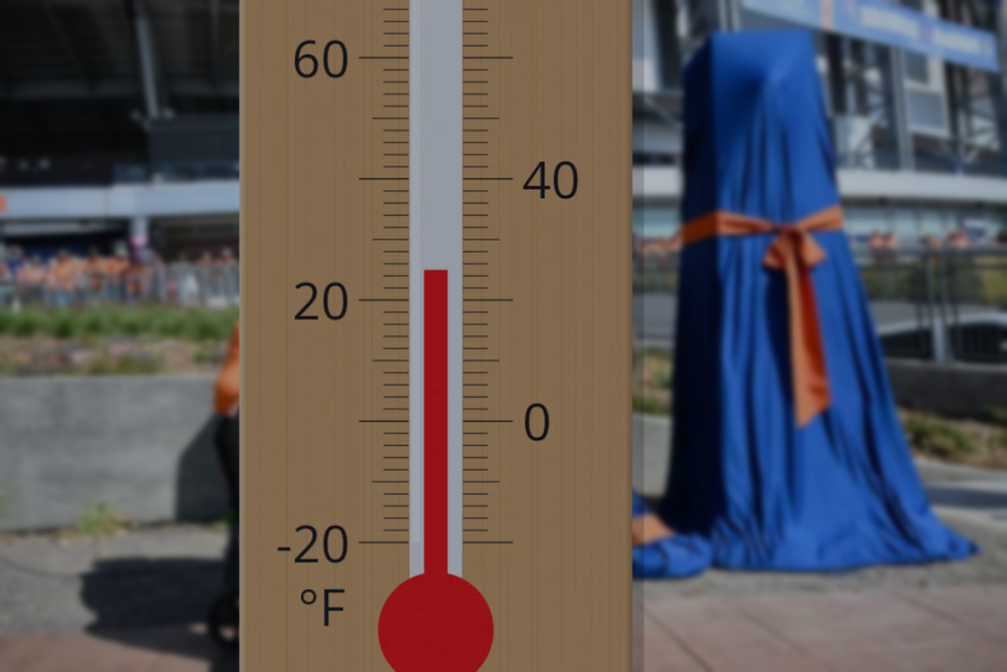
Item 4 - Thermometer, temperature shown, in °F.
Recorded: 25 °F
